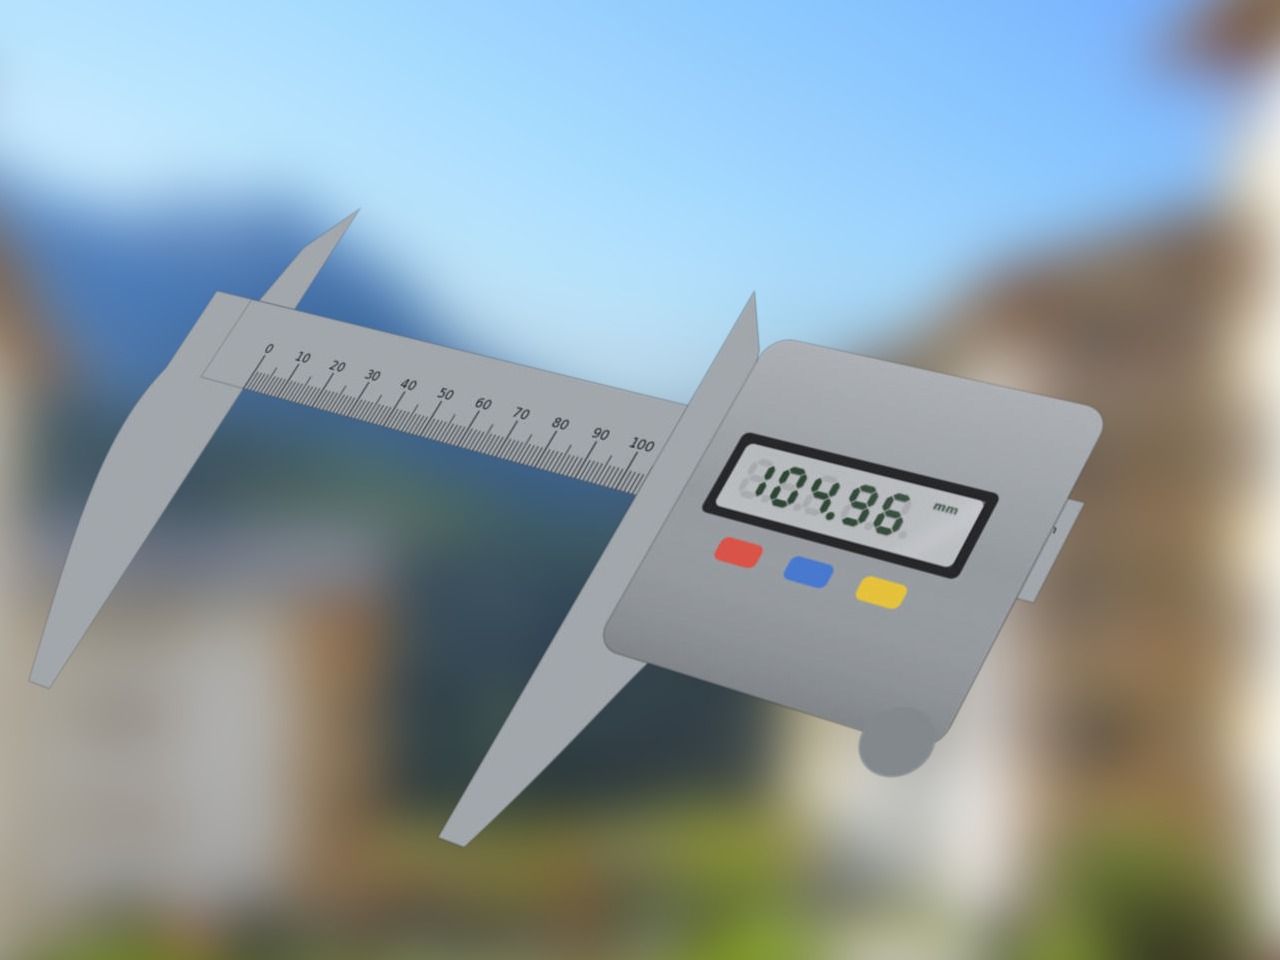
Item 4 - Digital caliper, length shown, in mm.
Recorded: 104.96 mm
